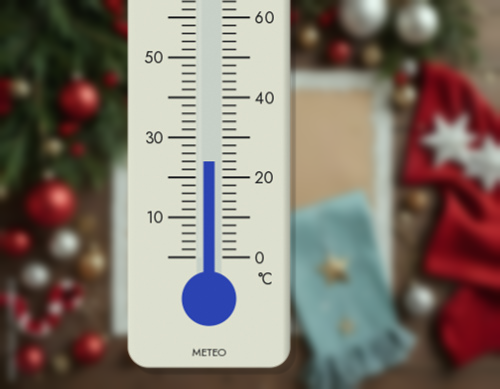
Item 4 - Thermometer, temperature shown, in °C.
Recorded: 24 °C
